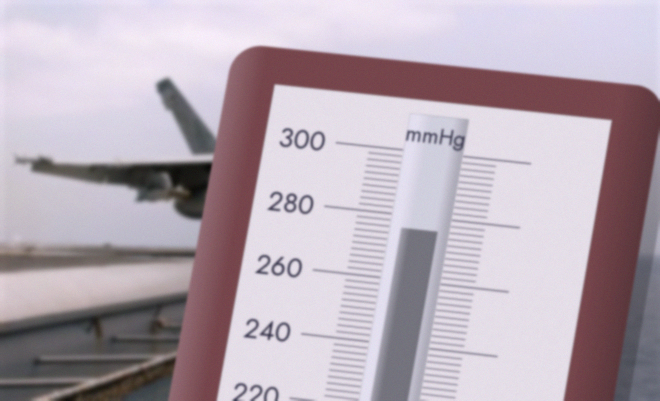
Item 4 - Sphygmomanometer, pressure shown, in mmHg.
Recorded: 276 mmHg
